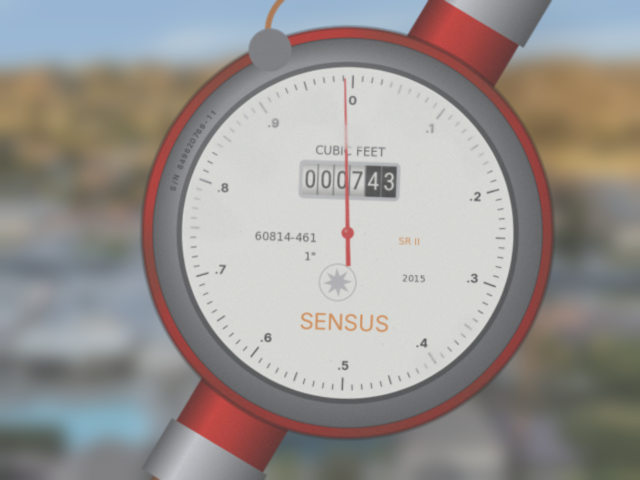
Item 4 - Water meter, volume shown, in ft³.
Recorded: 742.99 ft³
